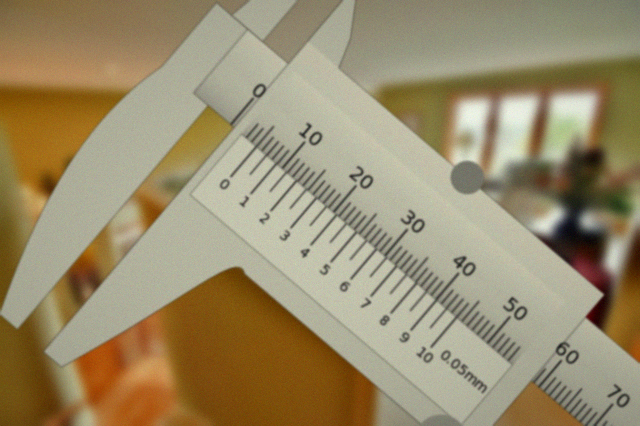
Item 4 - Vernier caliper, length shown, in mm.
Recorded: 5.0 mm
